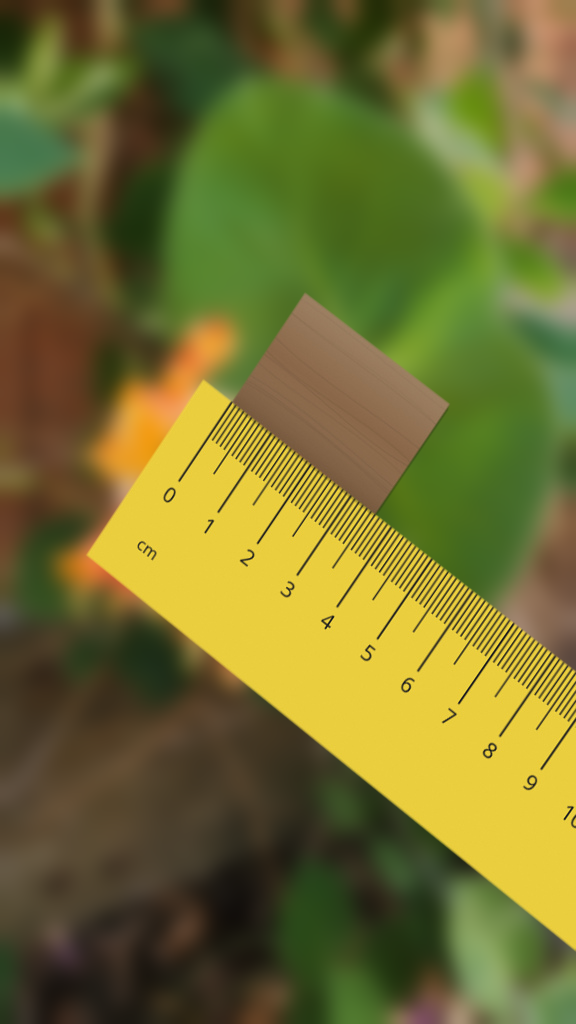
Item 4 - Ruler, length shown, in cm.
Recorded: 3.6 cm
